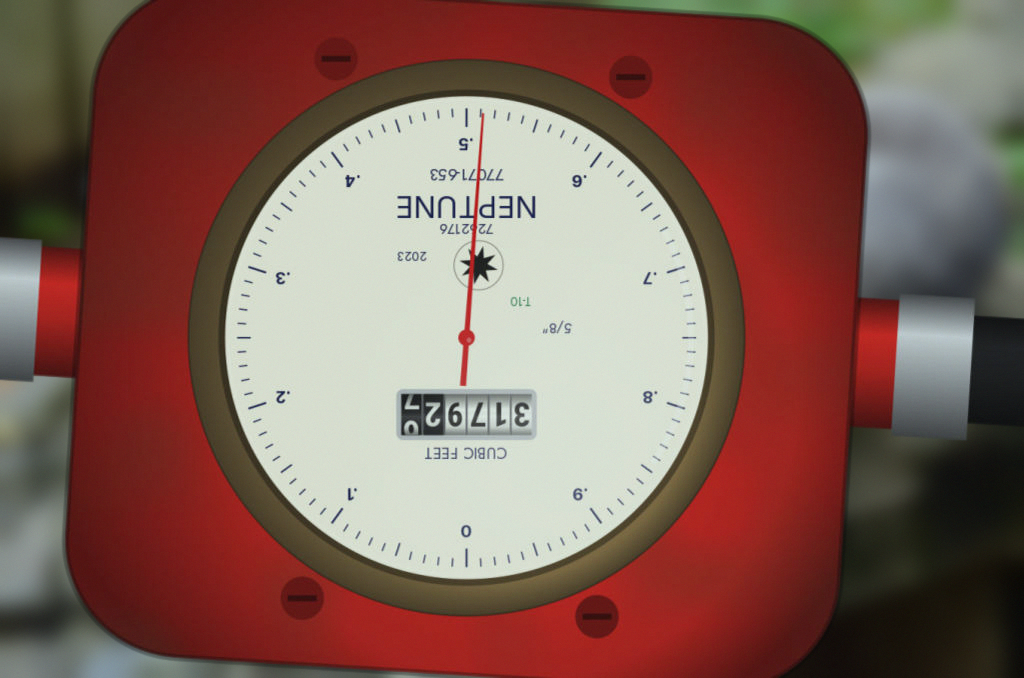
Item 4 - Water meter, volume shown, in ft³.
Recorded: 317926.51 ft³
